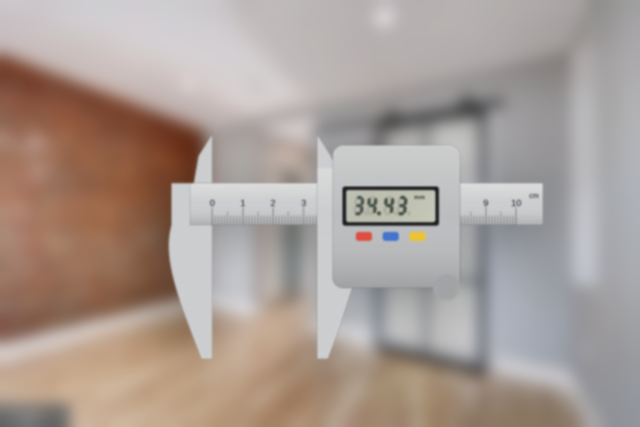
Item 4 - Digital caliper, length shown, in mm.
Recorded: 34.43 mm
